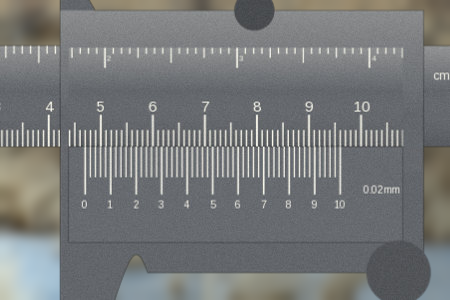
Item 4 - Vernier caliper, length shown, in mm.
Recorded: 47.0 mm
